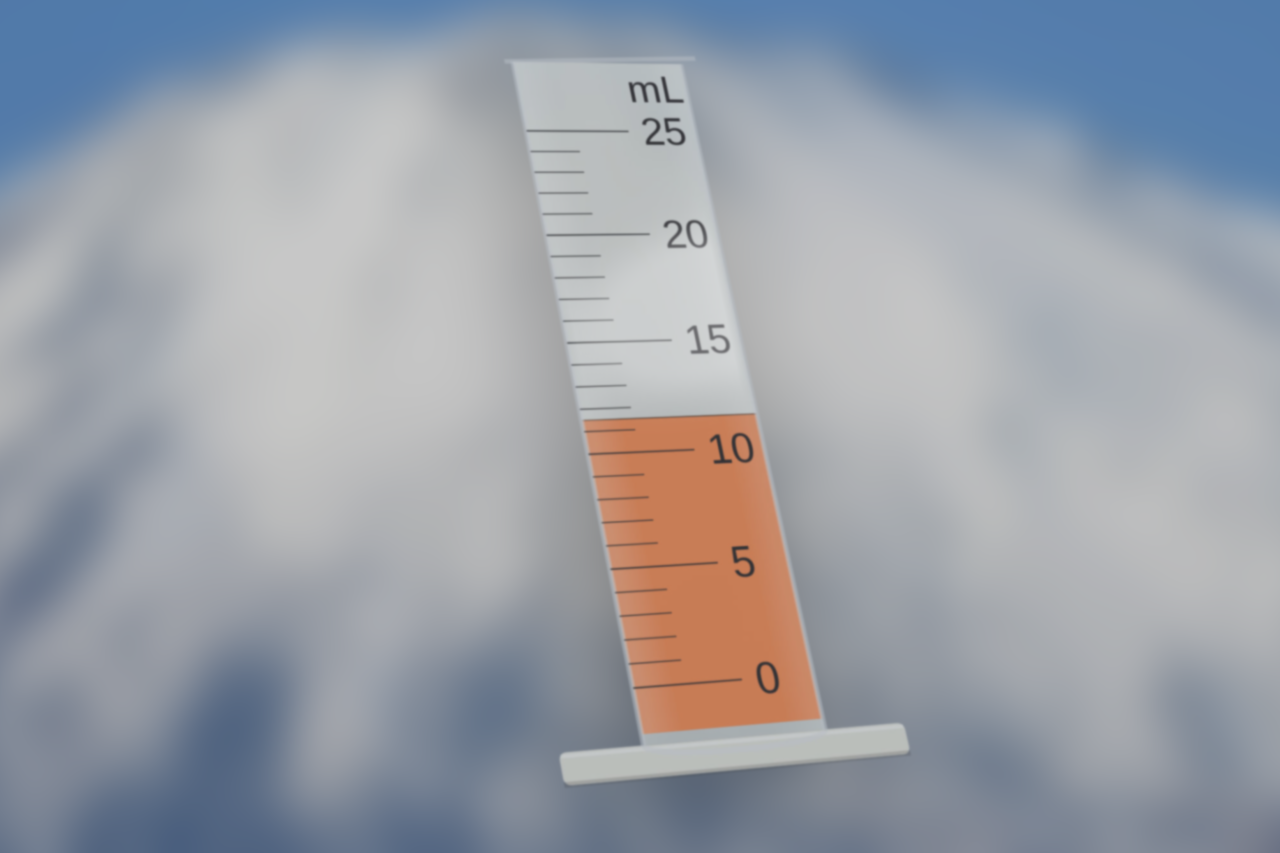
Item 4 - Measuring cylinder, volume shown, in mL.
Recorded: 11.5 mL
